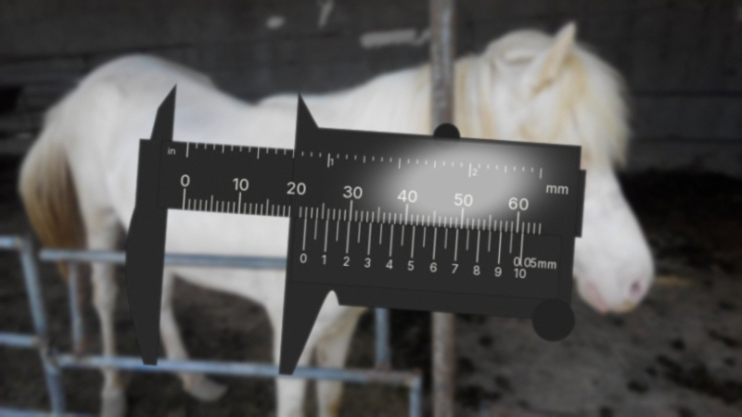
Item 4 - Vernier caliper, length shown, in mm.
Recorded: 22.0 mm
